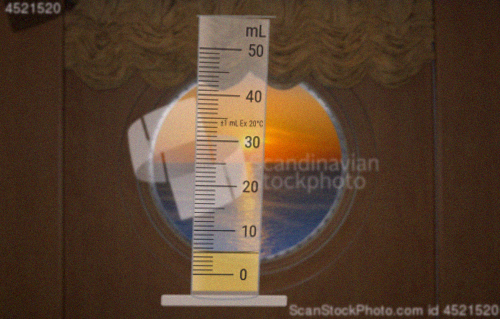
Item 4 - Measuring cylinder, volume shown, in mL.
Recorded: 5 mL
